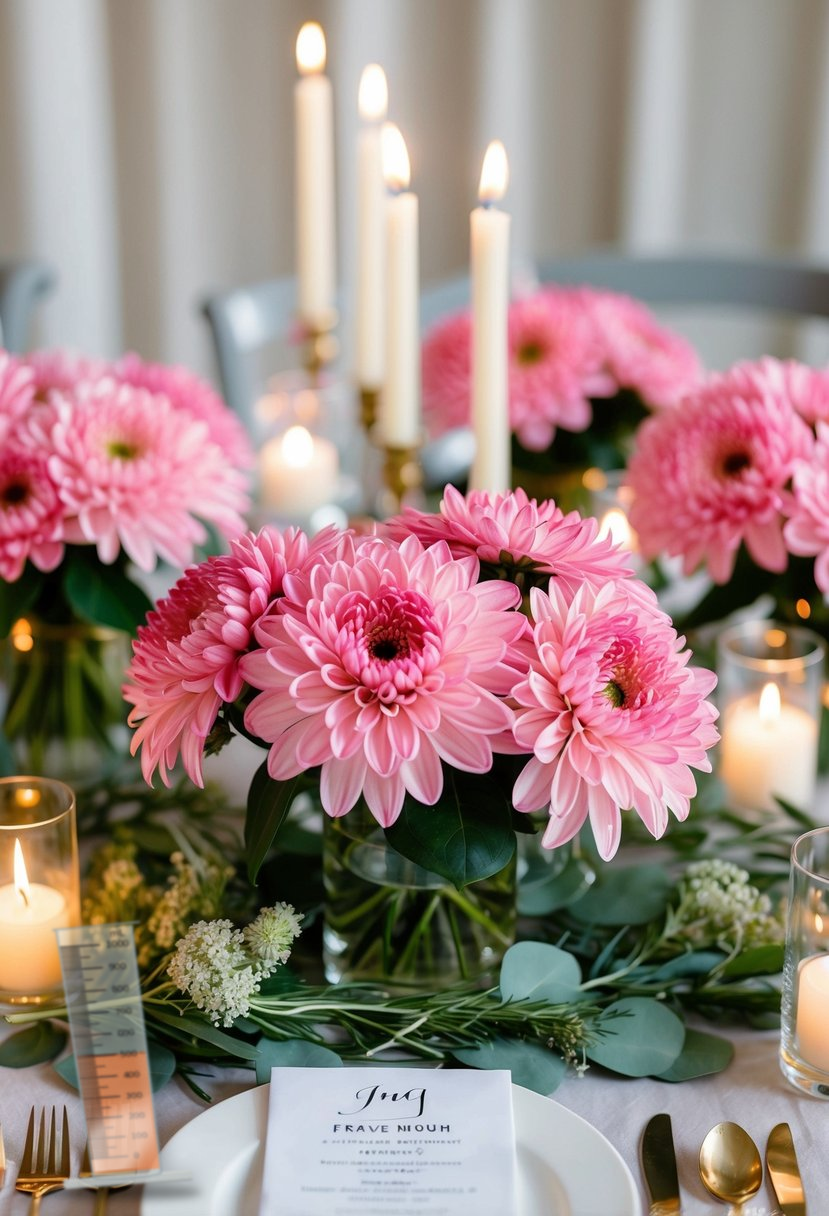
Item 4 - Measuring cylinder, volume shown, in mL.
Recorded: 500 mL
